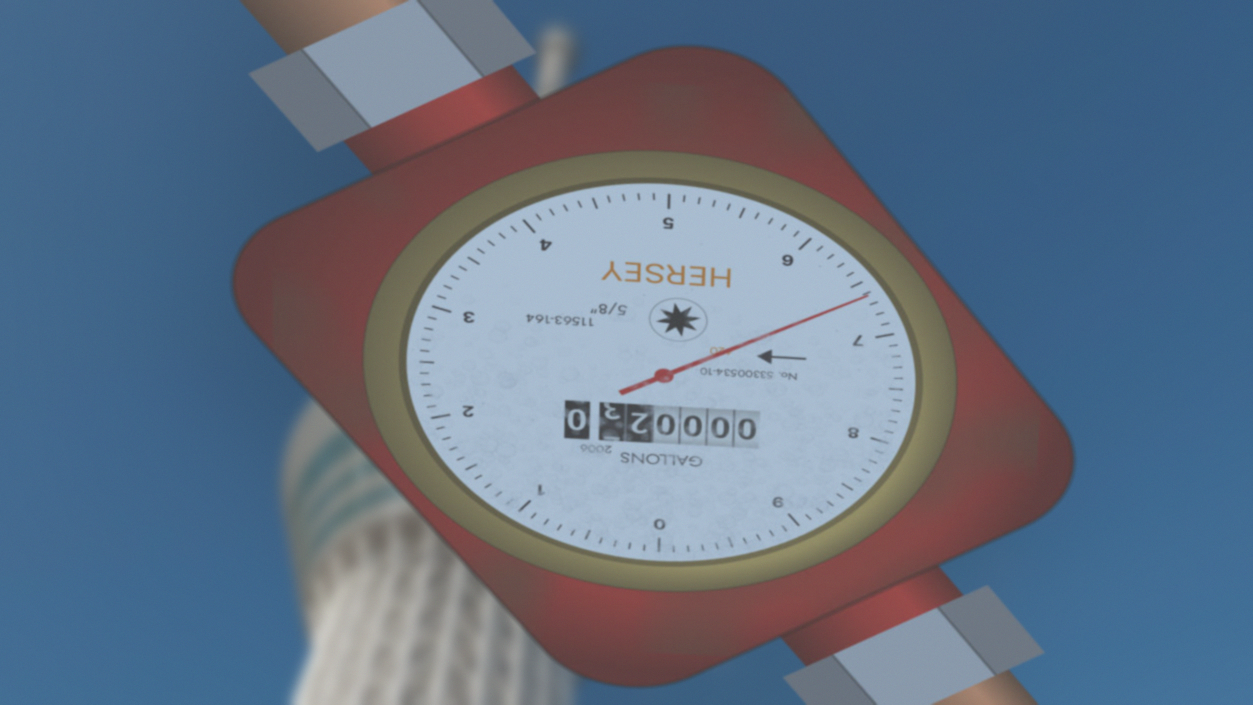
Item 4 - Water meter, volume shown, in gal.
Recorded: 226.6 gal
